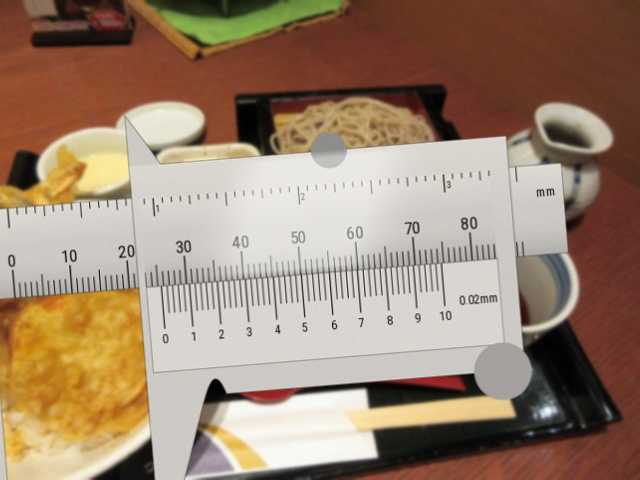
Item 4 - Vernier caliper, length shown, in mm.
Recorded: 25.6 mm
